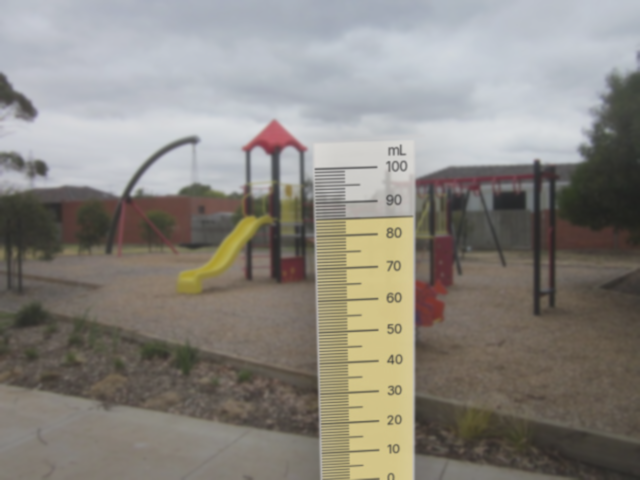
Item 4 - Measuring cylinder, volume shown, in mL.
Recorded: 85 mL
